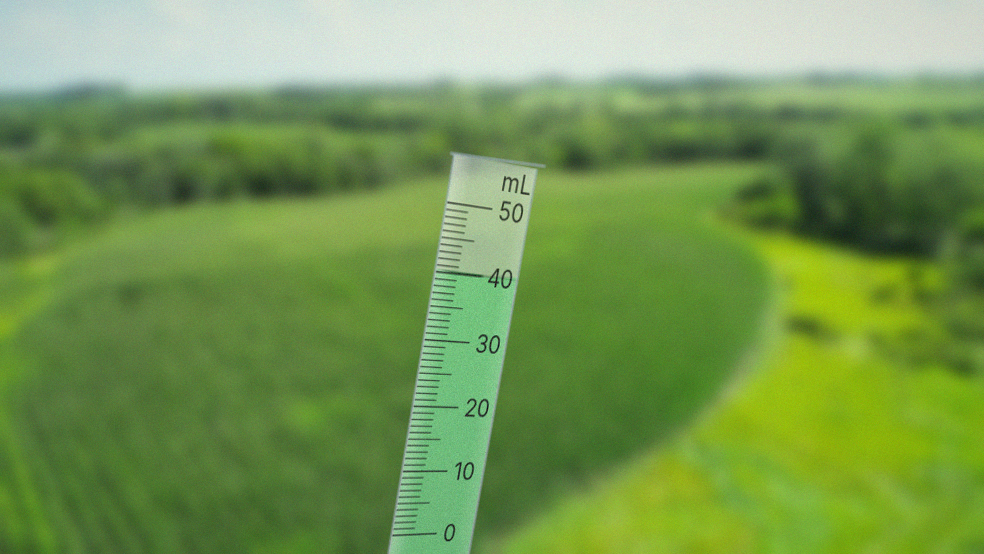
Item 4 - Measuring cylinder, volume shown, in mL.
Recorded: 40 mL
